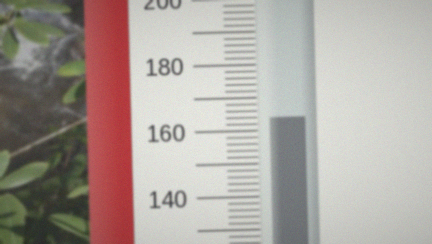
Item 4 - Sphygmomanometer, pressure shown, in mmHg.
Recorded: 164 mmHg
